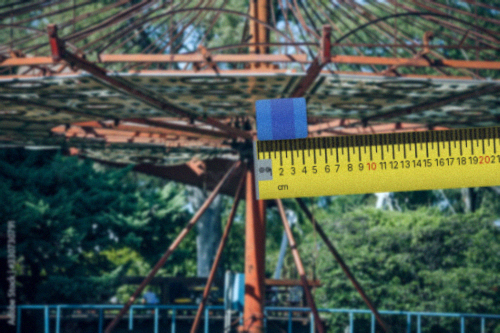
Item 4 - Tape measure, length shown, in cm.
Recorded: 4.5 cm
